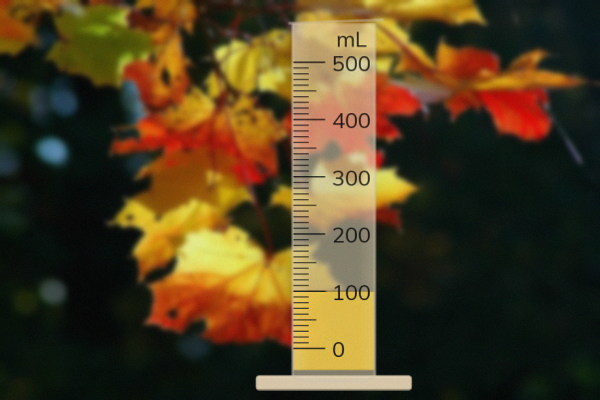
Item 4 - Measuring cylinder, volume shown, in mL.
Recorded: 100 mL
